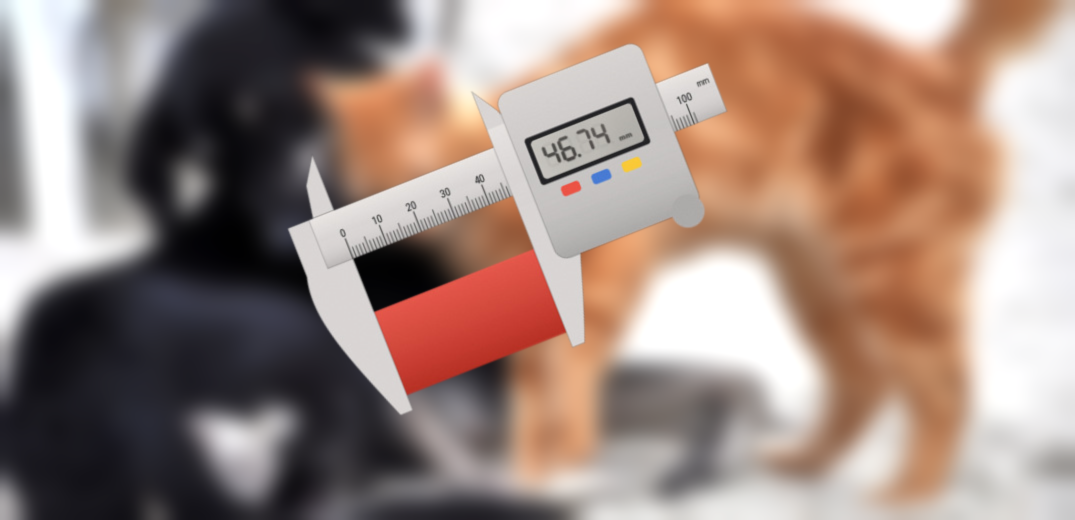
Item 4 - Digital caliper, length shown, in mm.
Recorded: 46.74 mm
